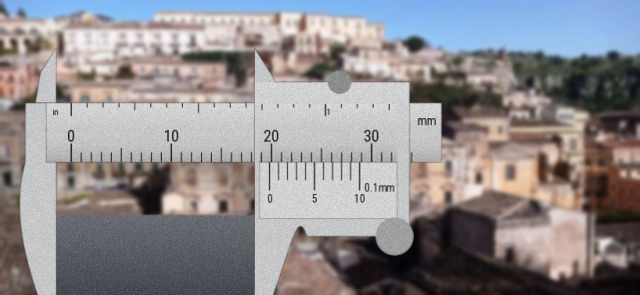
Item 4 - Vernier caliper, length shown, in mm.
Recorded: 19.8 mm
